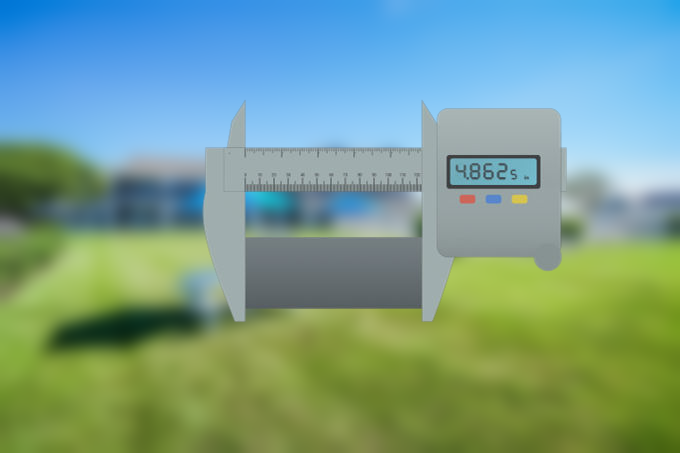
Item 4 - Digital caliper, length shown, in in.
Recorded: 4.8625 in
